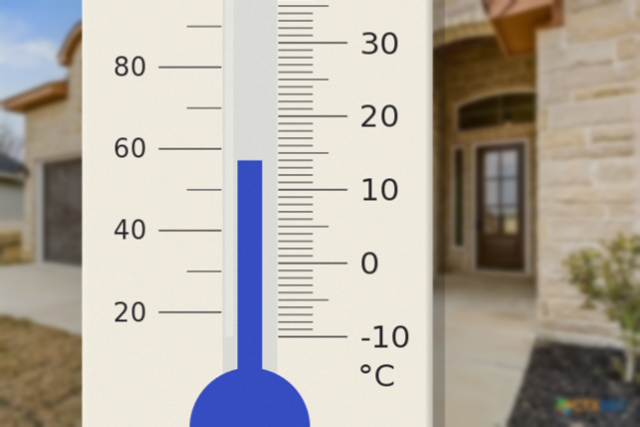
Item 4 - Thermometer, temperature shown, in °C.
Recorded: 14 °C
